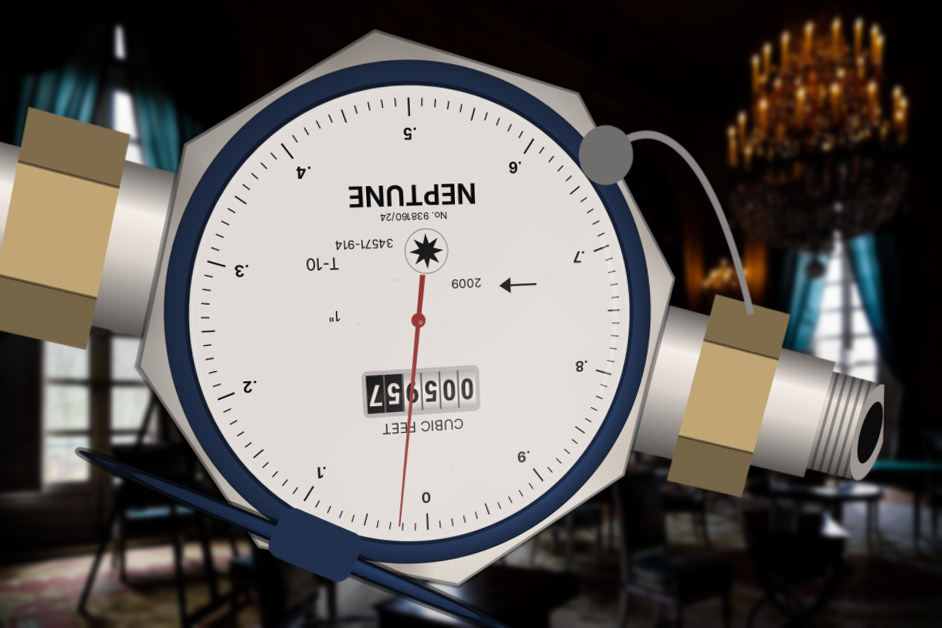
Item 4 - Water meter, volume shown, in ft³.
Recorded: 5957.02 ft³
